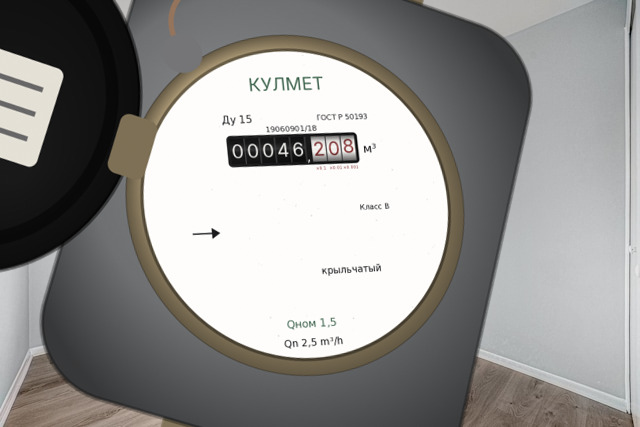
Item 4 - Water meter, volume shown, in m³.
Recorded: 46.208 m³
